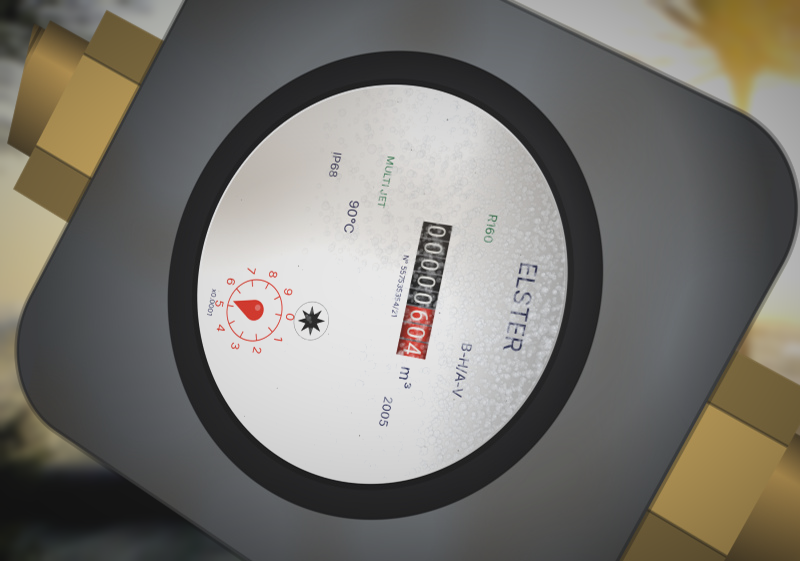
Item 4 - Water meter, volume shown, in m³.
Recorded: 0.6045 m³
